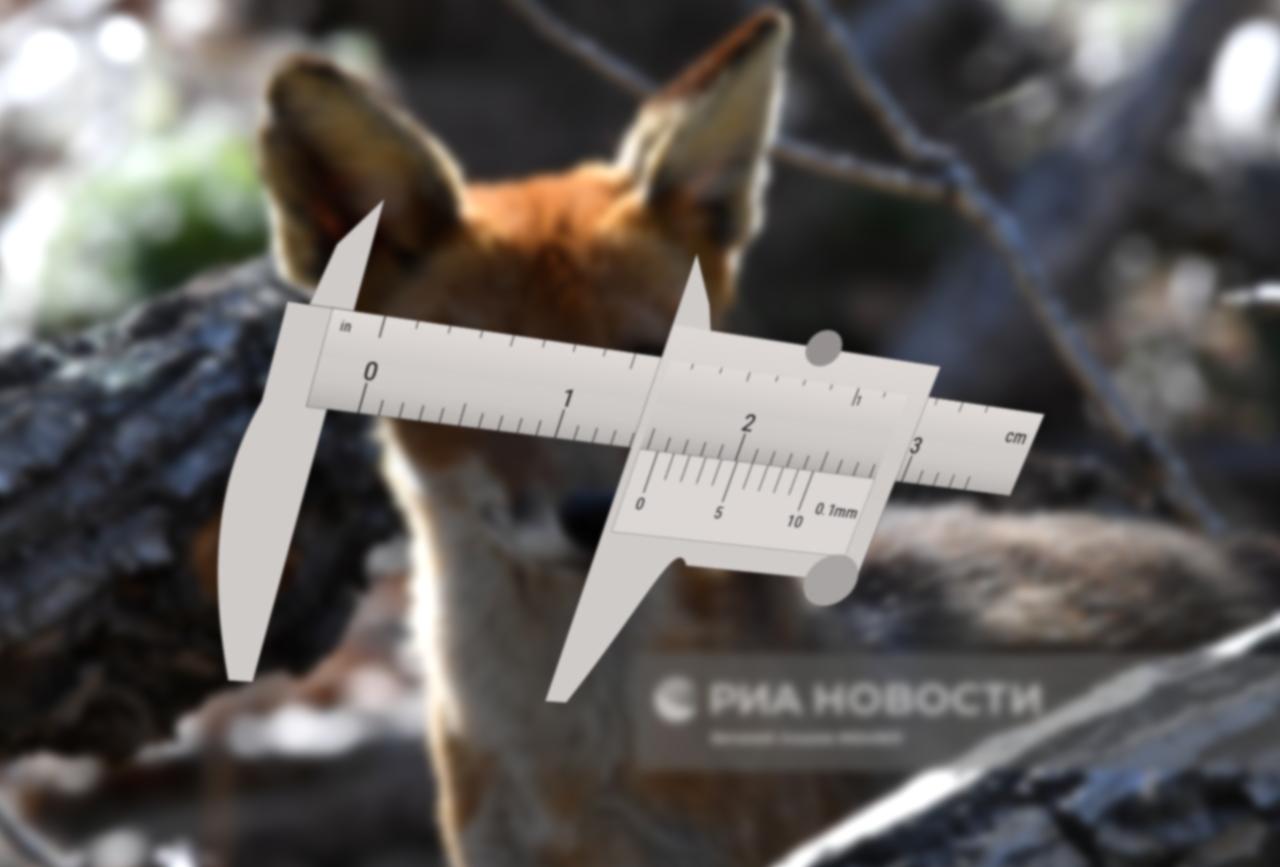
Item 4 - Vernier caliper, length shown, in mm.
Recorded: 15.6 mm
